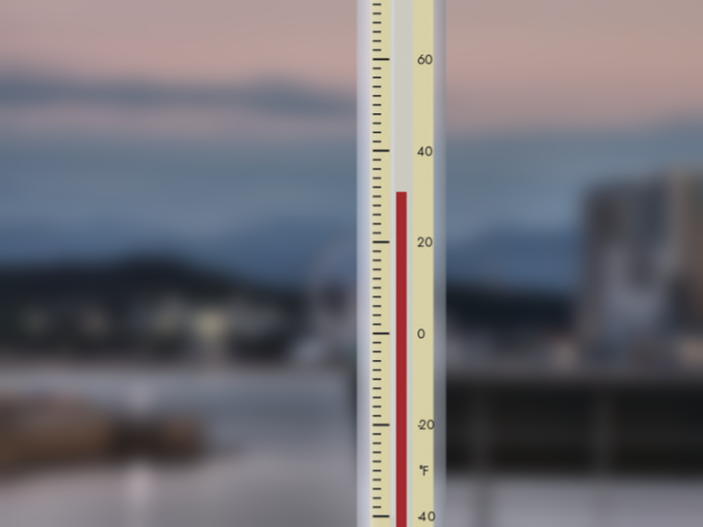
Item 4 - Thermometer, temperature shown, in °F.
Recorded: 31 °F
